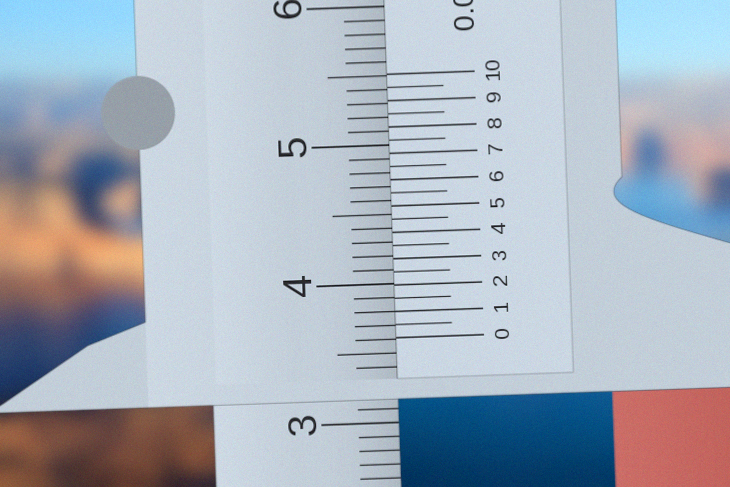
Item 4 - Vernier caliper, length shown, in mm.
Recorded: 36.1 mm
